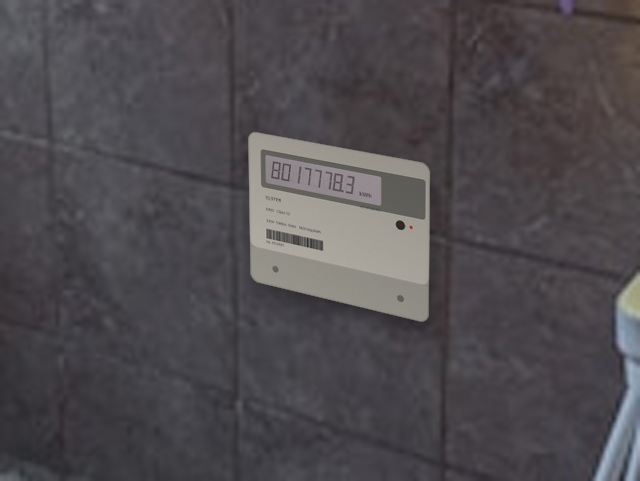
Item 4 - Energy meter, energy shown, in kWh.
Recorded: 8017778.3 kWh
